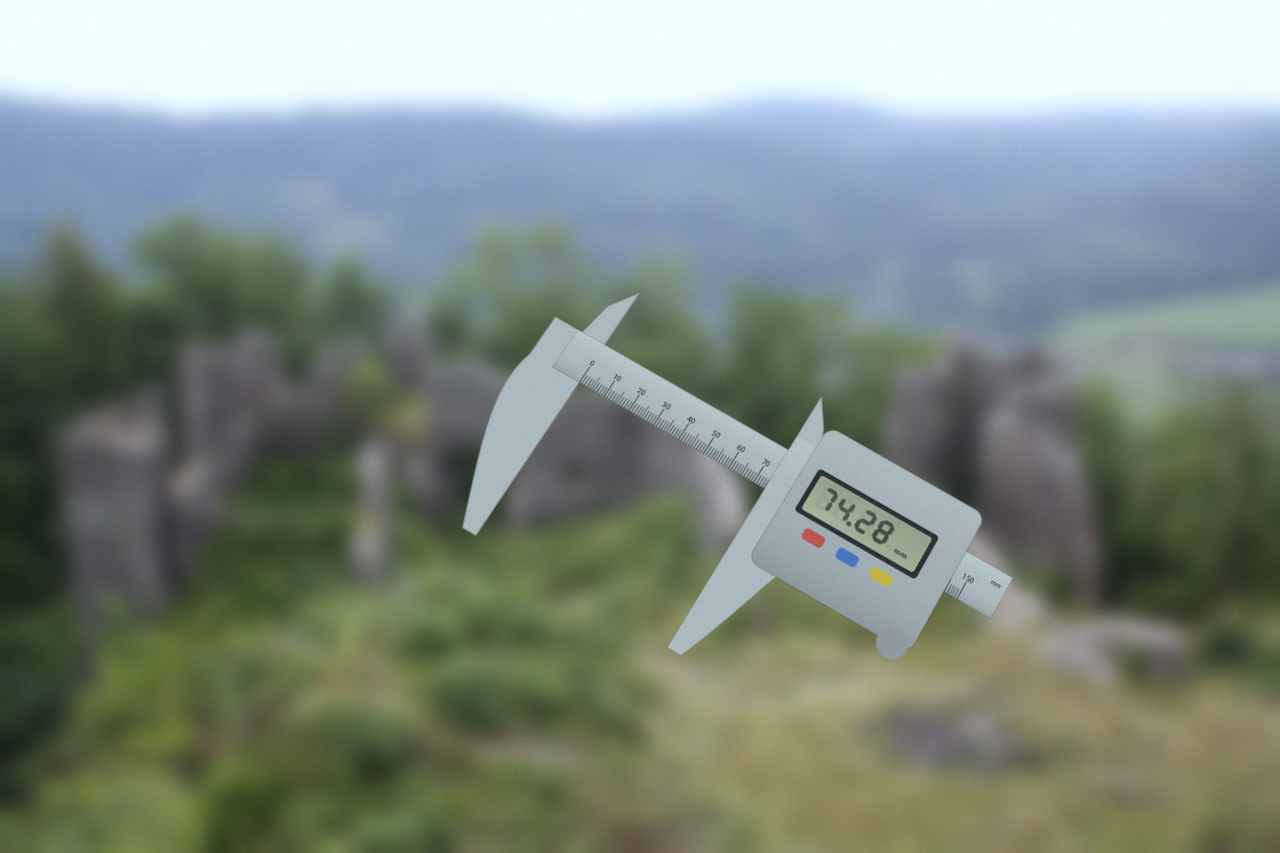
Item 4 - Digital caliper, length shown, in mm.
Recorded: 74.28 mm
